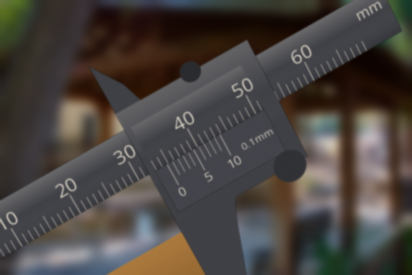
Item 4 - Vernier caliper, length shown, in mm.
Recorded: 34.8 mm
